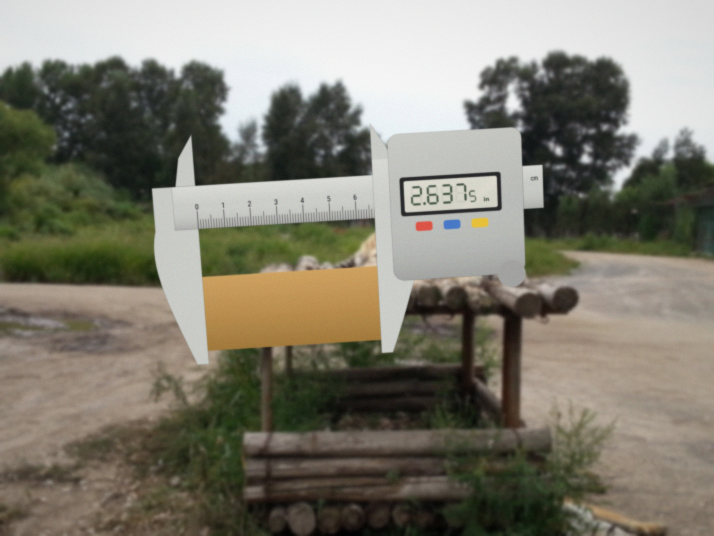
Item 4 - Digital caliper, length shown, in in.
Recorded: 2.6375 in
